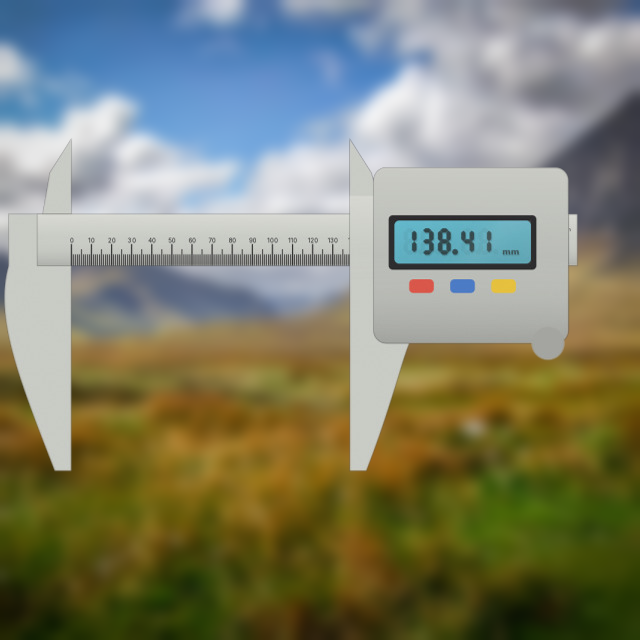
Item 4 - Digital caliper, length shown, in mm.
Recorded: 138.41 mm
